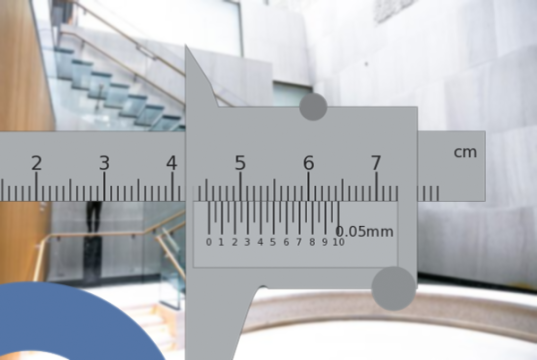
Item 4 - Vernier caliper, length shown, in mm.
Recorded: 45.4 mm
